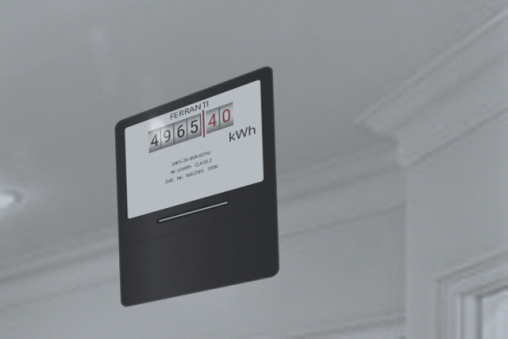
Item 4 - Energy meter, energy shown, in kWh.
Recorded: 4965.40 kWh
